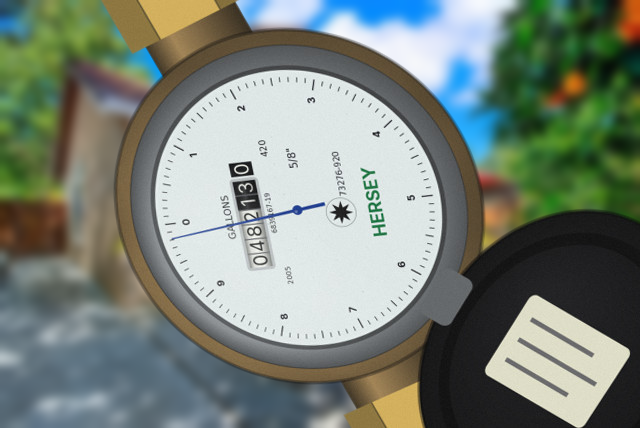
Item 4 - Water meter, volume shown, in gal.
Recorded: 482129.8 gal
